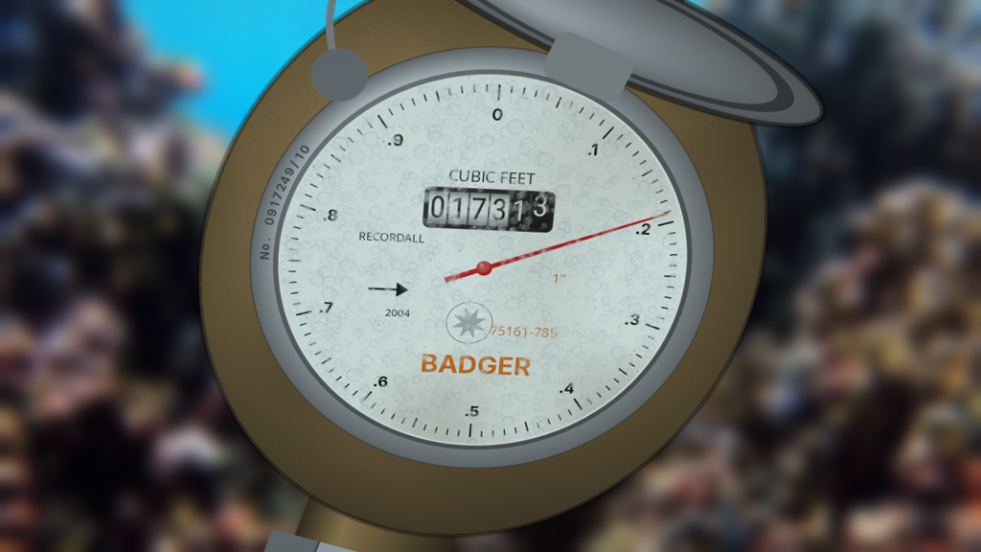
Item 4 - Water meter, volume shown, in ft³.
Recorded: 17313.19 ft³
